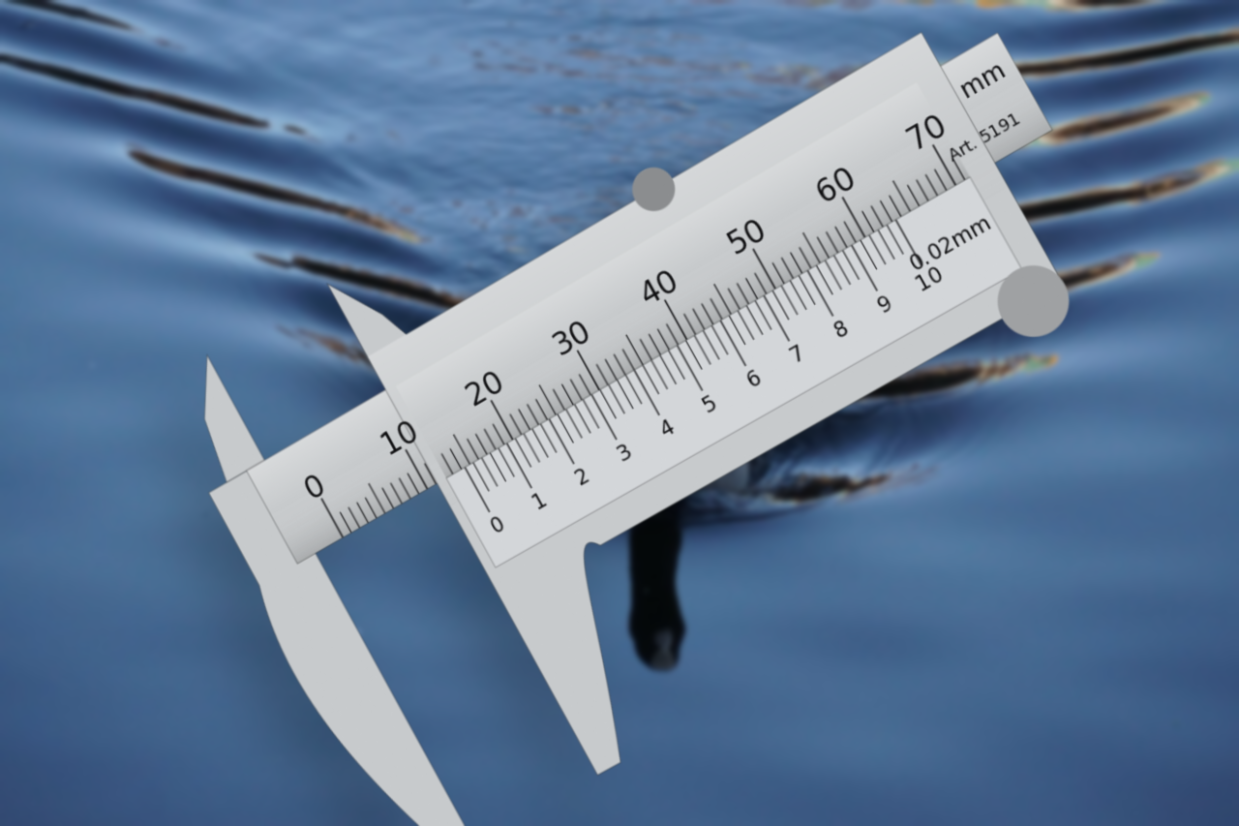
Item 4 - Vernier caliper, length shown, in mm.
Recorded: 14.4 mm
